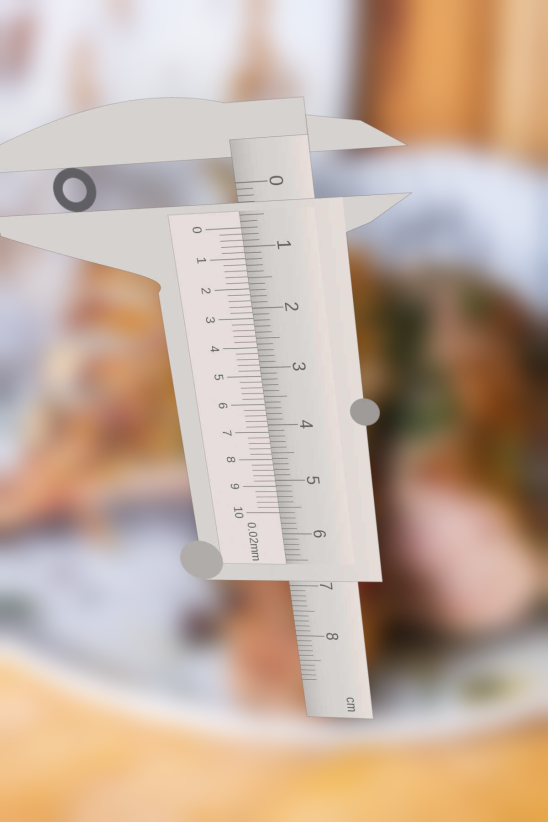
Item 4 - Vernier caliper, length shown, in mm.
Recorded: 7.0 mm
